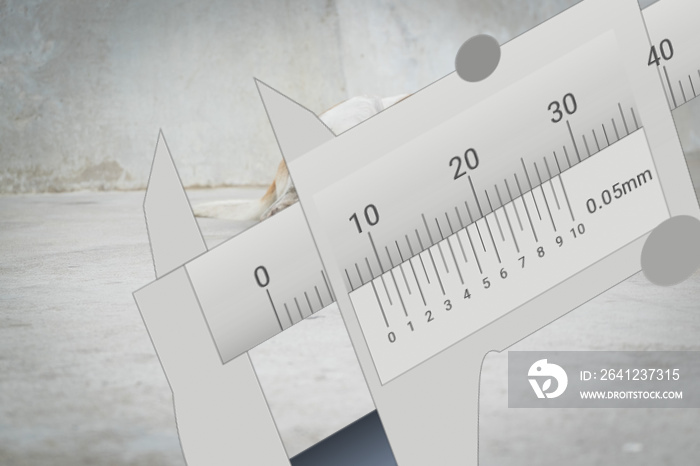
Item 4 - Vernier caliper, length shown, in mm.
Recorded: 8.8 mm
